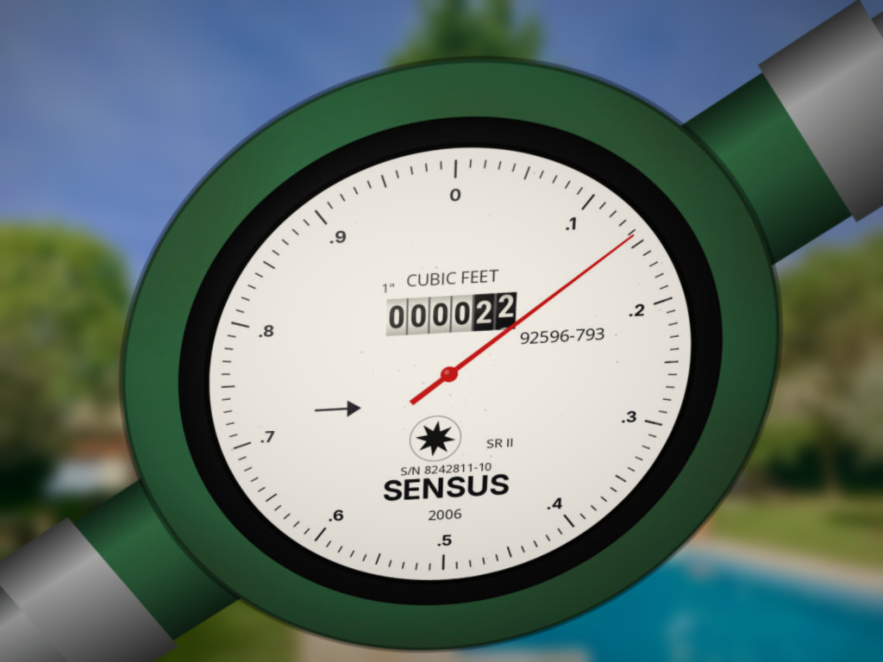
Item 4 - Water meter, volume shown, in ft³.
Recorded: 22.14 ft³
